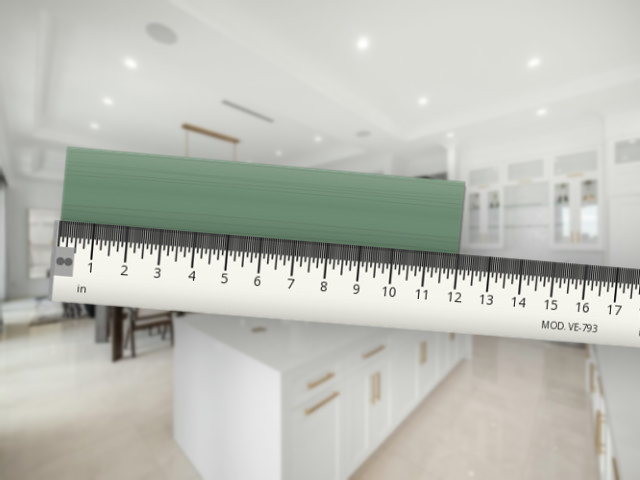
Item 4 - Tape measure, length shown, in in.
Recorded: 12 in
